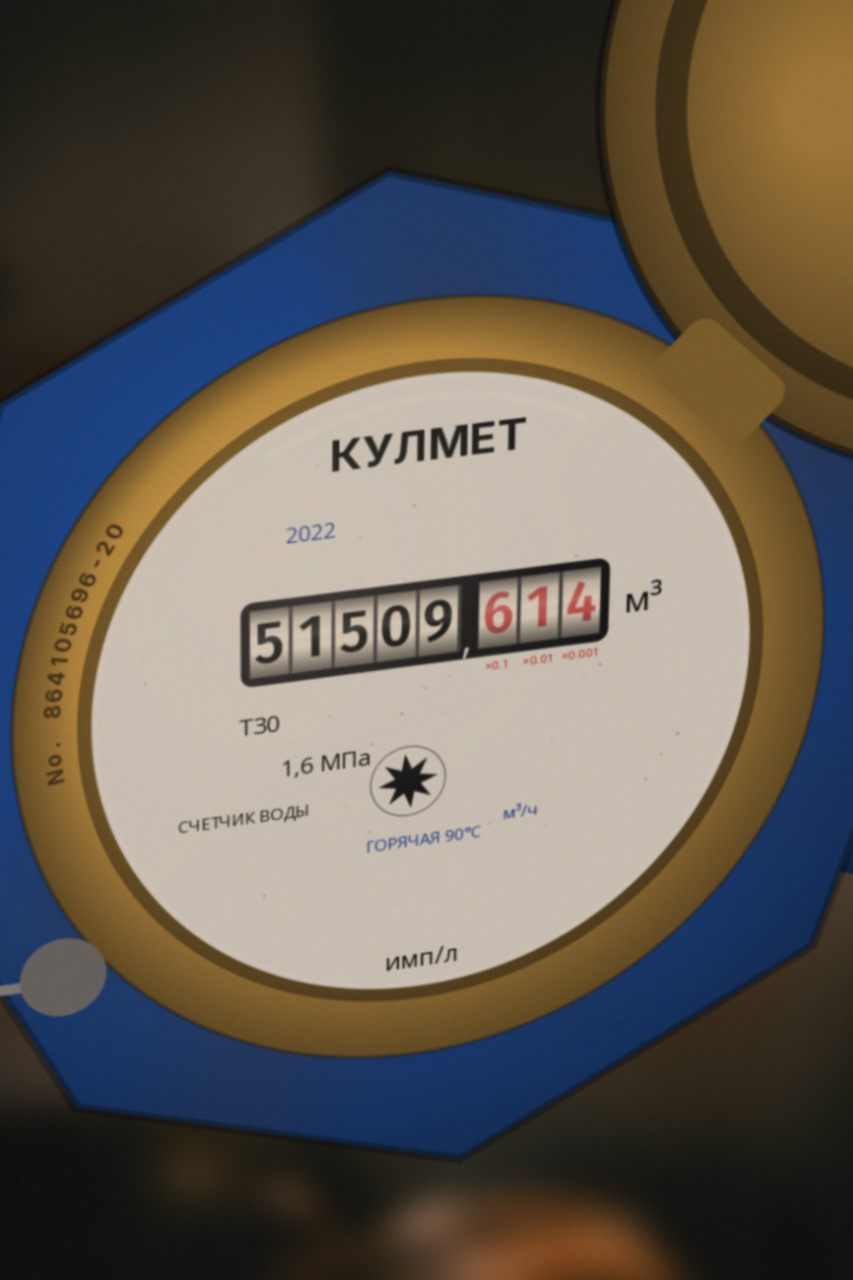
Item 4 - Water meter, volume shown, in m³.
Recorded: 51509.614 m³
